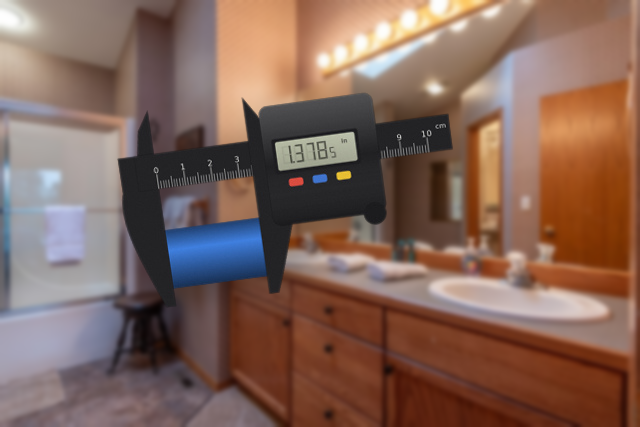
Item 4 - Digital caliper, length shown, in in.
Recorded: 1.3785 in
